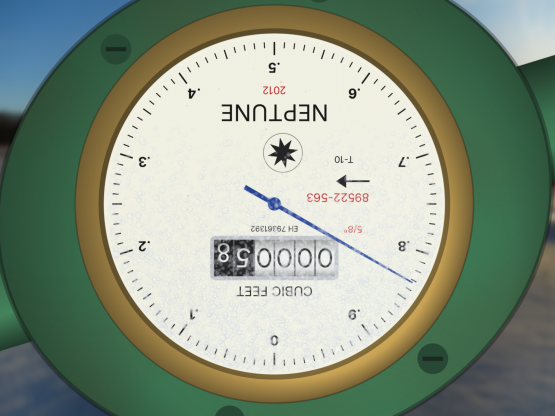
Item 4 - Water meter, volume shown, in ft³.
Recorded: 57.83 ft³
